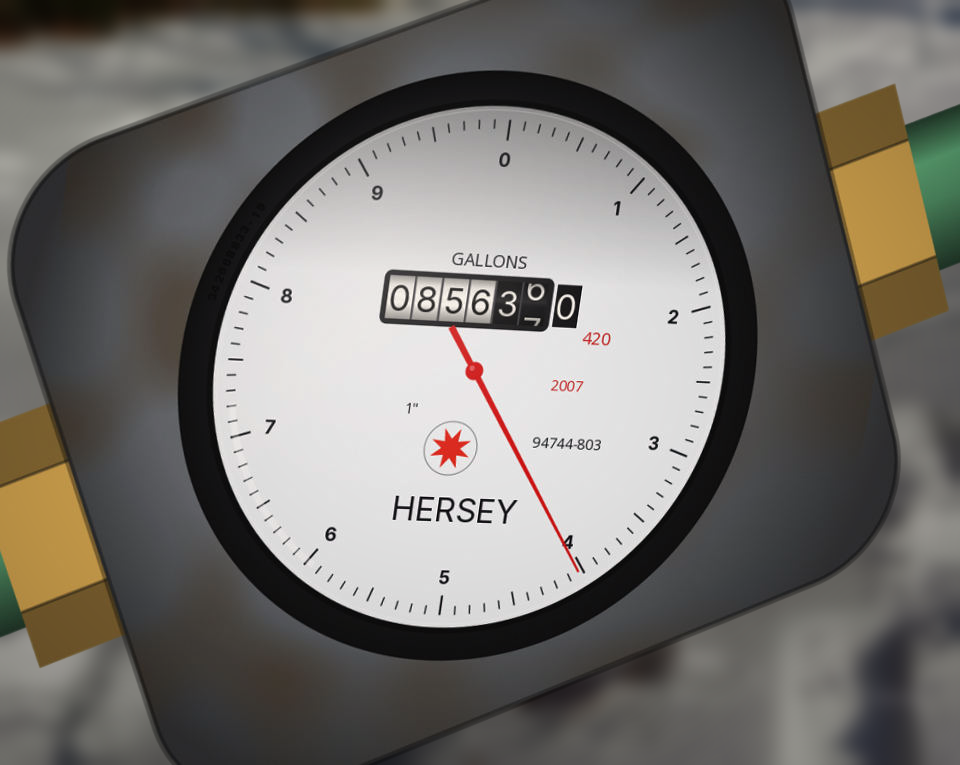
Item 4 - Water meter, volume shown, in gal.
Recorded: 856364.0 gal
